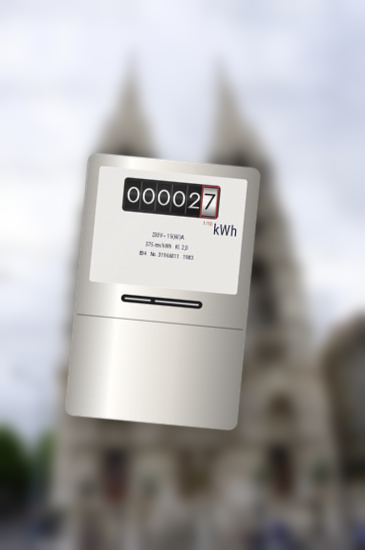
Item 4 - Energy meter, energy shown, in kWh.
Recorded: 2.7 kWh
